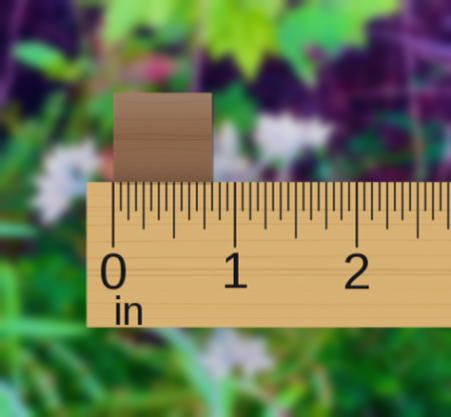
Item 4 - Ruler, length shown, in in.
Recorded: 0.8125 in
